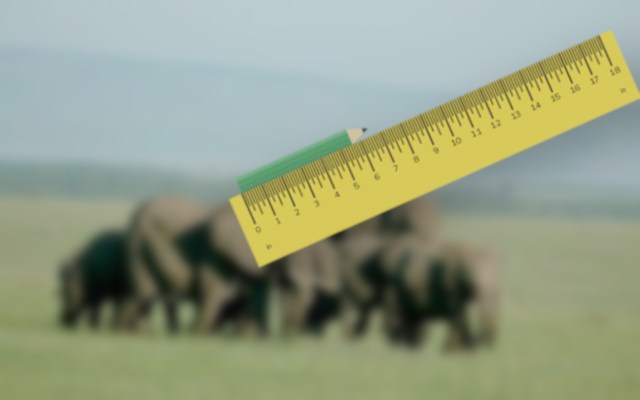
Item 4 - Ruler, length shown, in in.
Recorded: 6.5 in
